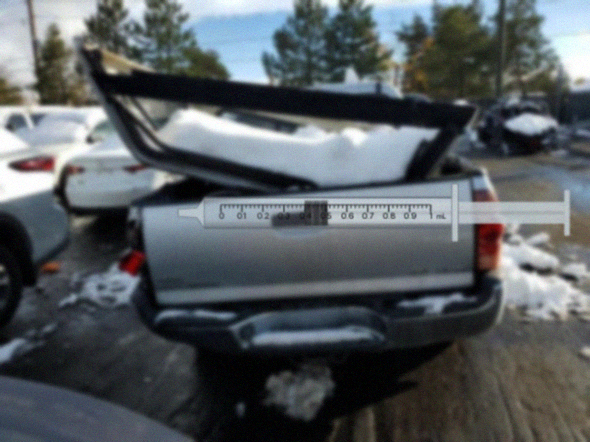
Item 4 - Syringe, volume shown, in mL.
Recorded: 0.4 mL
